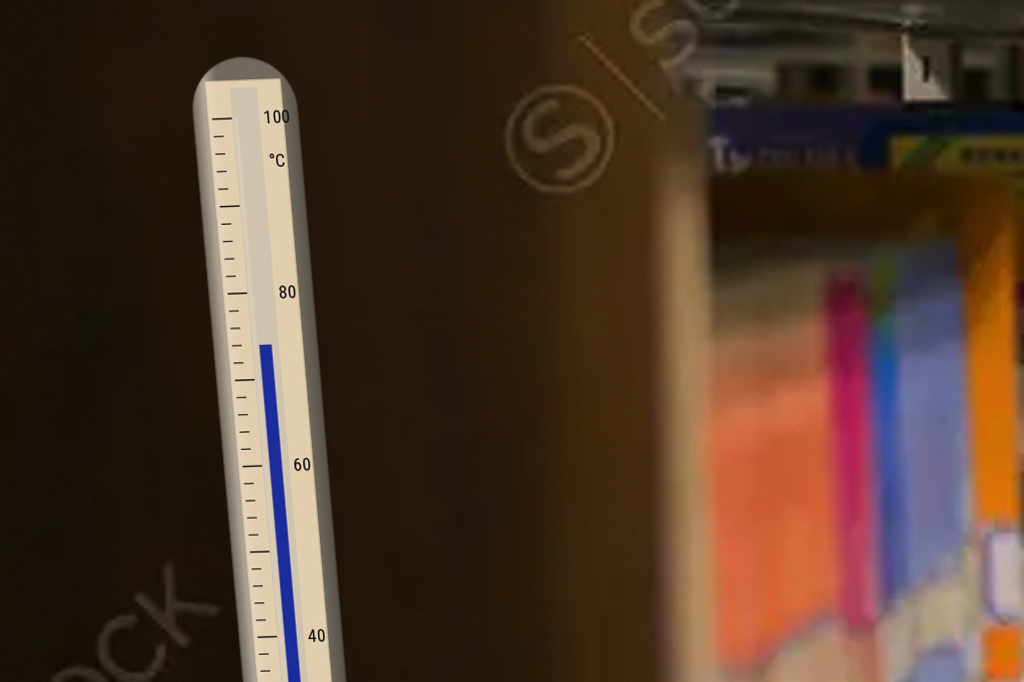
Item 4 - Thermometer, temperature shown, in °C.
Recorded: 74 °C
